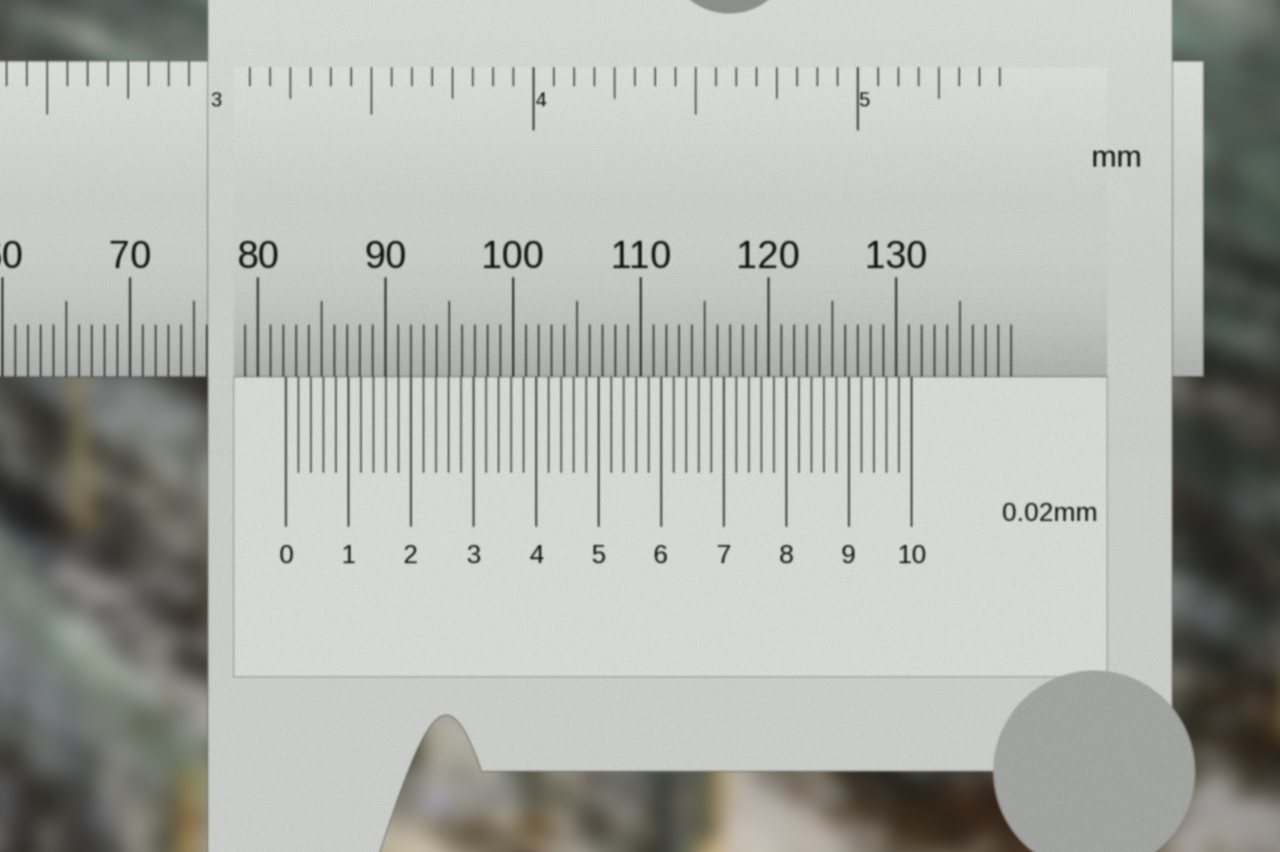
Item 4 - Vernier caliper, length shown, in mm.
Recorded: 82.2 mm
